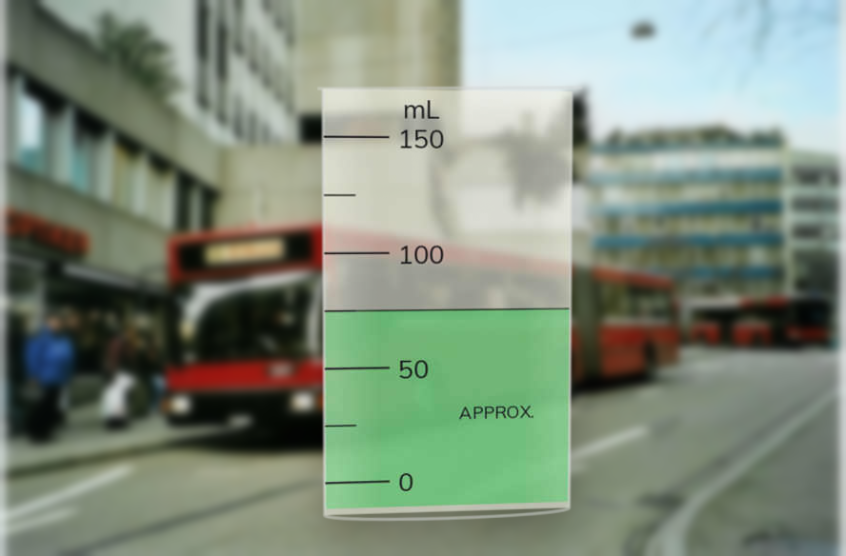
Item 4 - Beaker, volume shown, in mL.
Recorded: 75 mL
